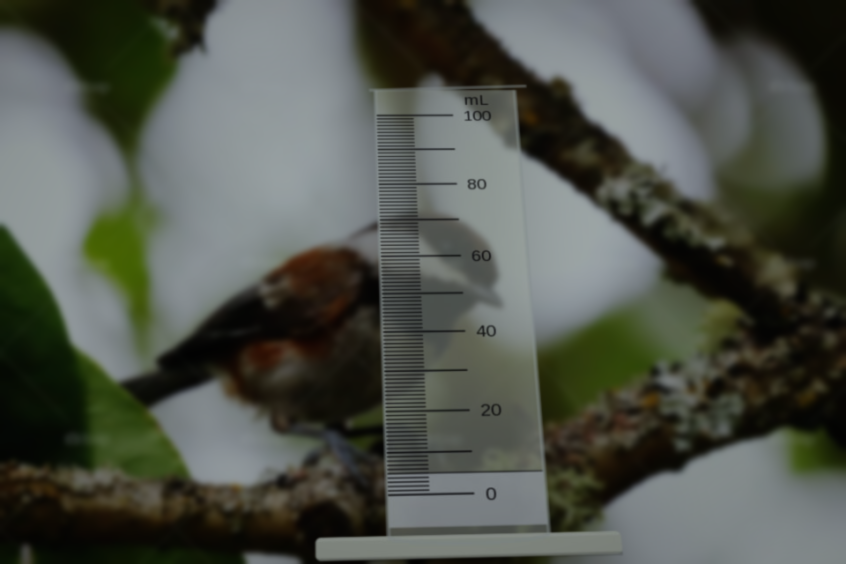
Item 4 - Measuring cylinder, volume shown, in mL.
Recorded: 5 mL
